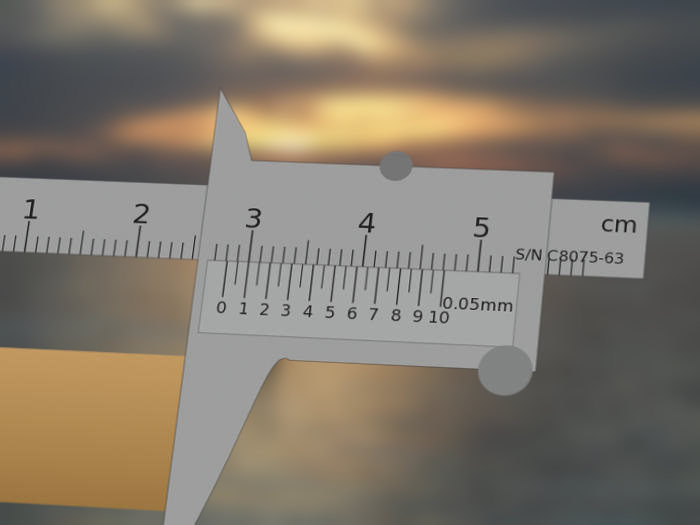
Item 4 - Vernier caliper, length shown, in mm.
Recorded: 28.1 mm
